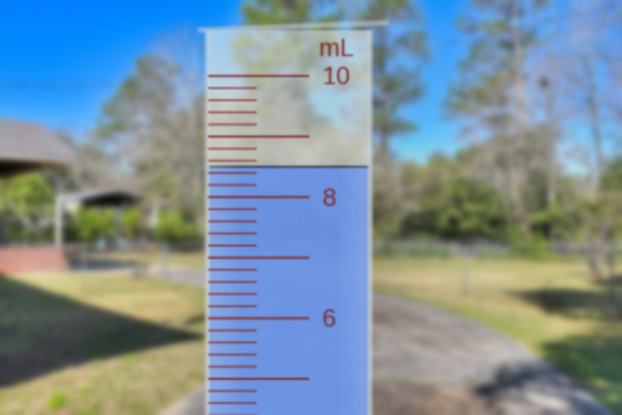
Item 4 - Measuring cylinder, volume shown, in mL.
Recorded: 8.5 mL
